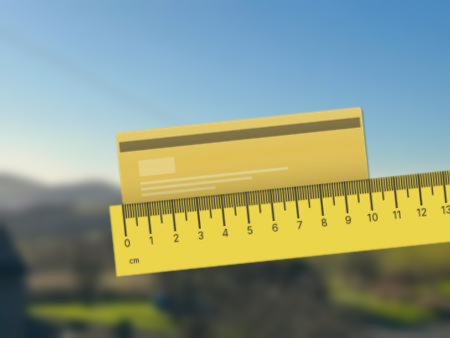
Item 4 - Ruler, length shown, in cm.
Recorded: 10 cm
